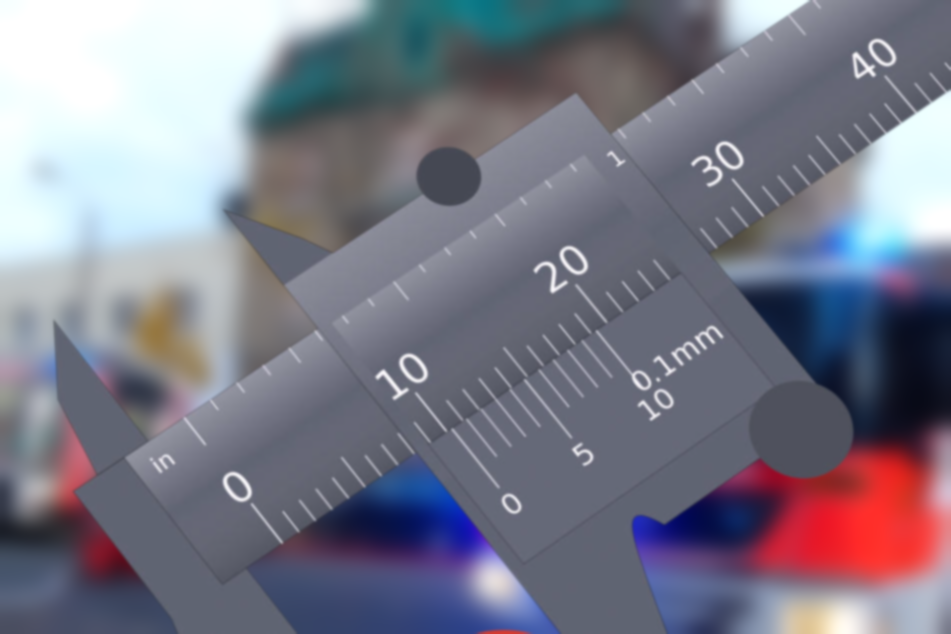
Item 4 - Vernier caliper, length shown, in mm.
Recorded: 10.3 mm
